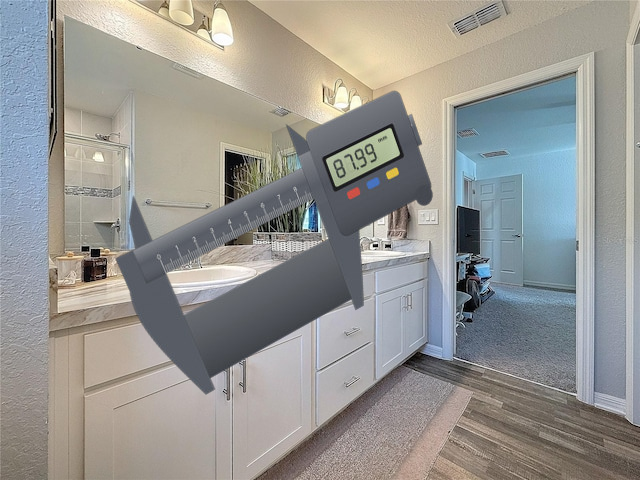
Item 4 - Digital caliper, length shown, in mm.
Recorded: 87.99 mm
